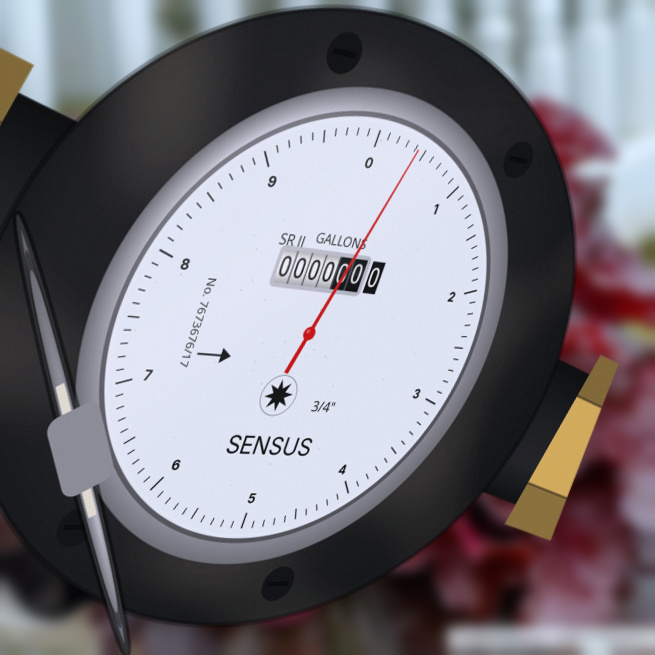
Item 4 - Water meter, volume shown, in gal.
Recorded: 0.4 gal
